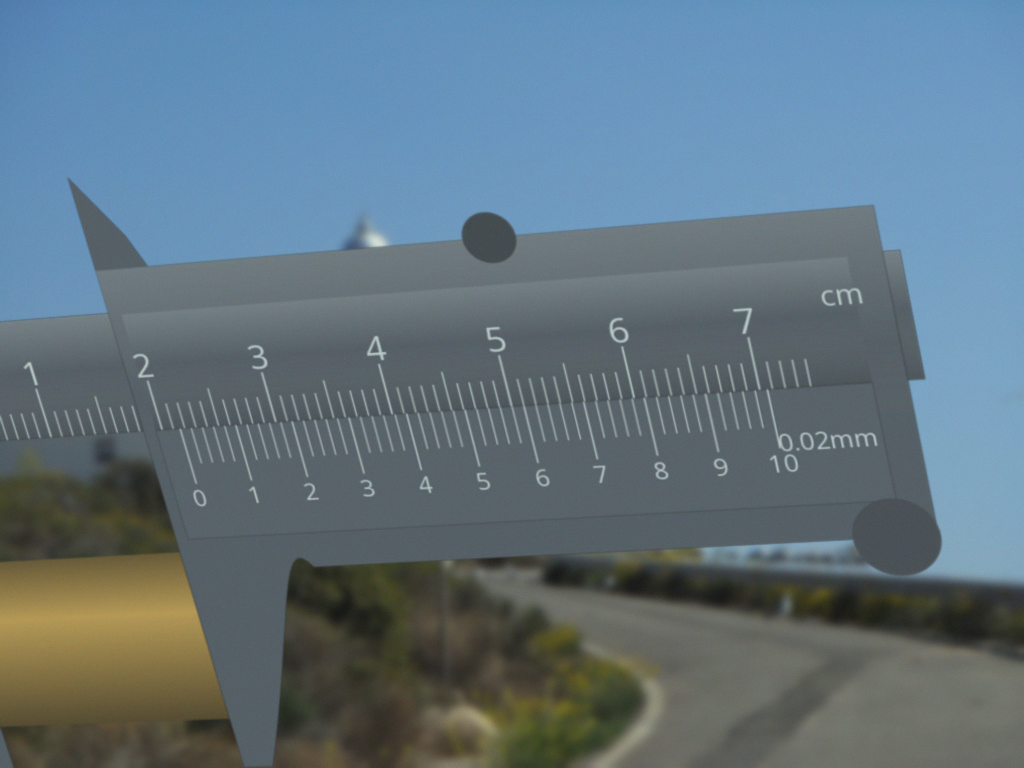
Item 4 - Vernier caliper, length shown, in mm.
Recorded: 21.6 mm
